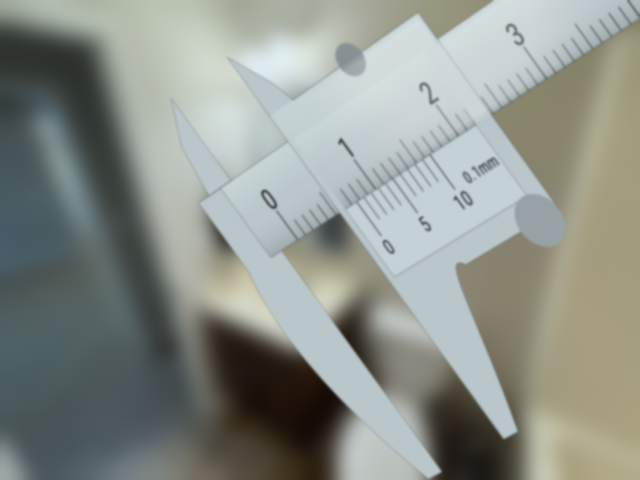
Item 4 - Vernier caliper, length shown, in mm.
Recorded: 7.6 mm
